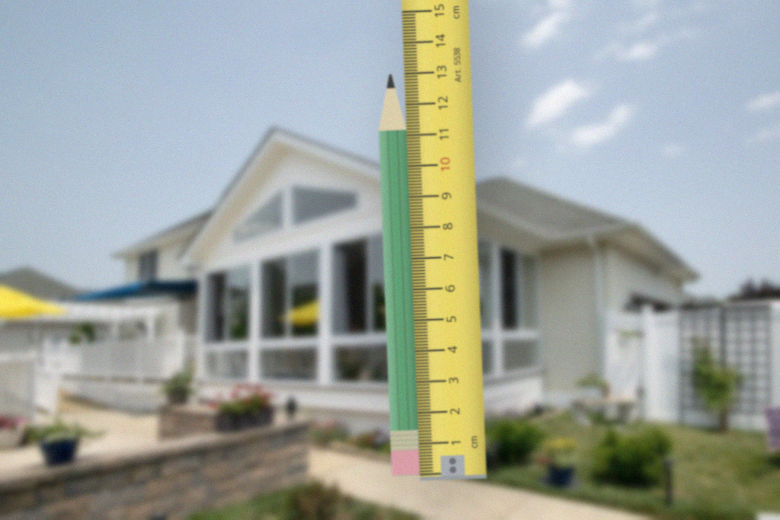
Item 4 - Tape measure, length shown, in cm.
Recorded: 13 cm
